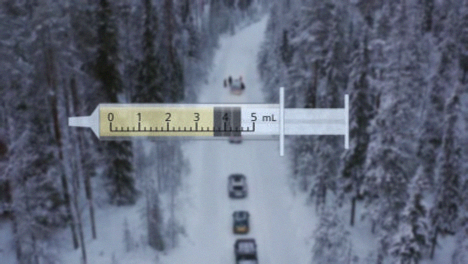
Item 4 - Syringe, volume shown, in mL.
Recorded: 3.6 mL
